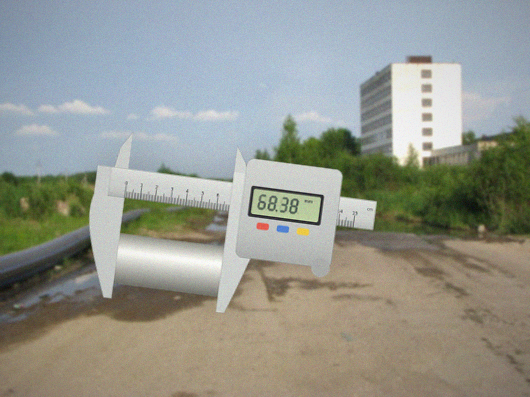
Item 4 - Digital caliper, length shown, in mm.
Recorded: 68.38 mm
